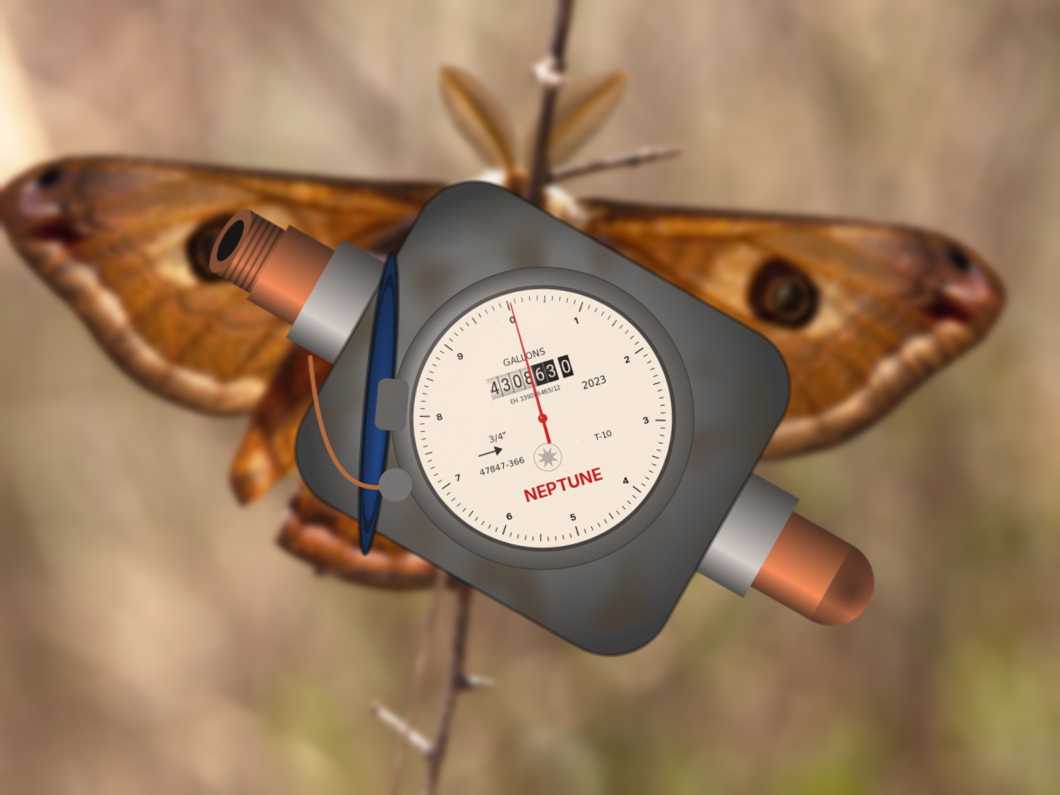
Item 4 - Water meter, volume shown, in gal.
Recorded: 4308630.0 gal
